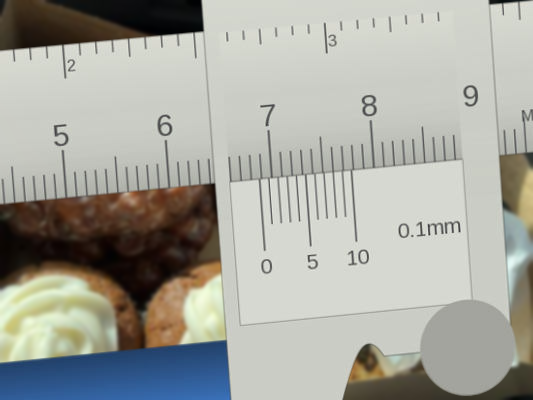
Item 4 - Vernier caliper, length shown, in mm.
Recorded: 68.8 mm
